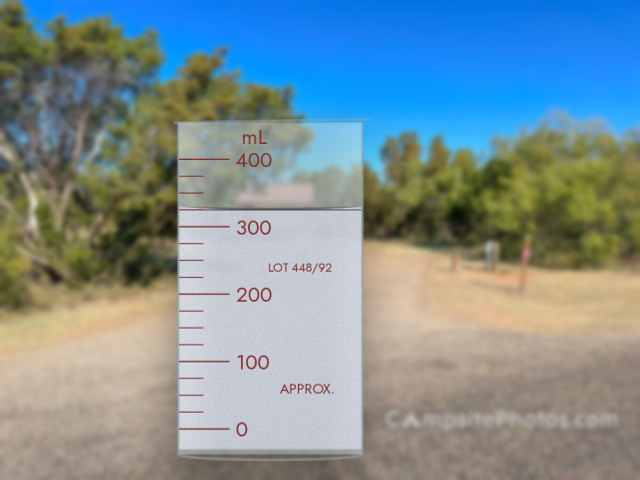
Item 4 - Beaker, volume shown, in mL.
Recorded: 325 mL
